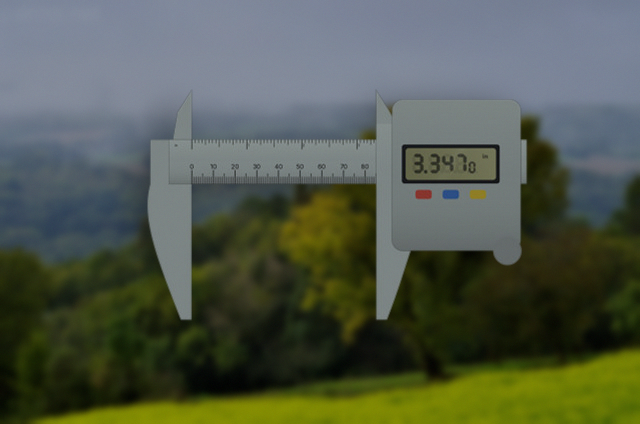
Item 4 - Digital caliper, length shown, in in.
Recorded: 3.3470 in
